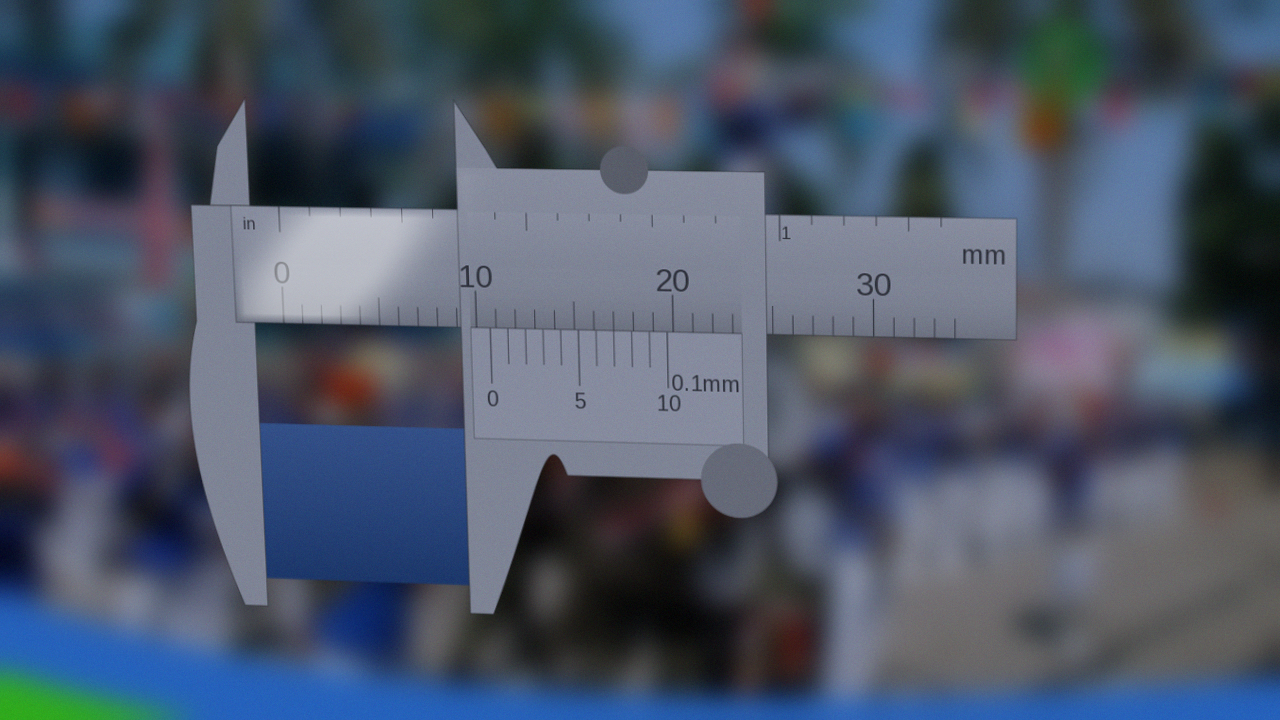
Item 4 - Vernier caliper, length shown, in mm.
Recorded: 10.7 mm
